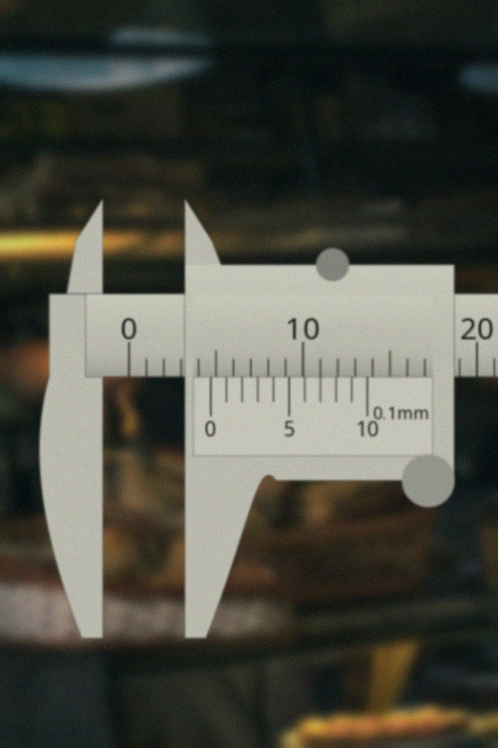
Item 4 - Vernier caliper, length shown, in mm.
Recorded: 4.7 mm
